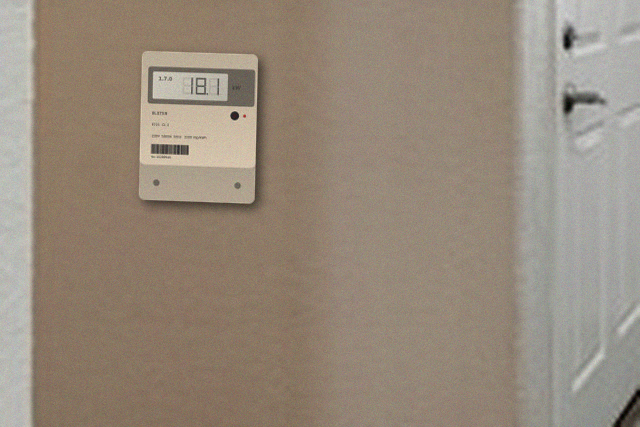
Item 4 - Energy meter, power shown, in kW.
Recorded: 18.1 kW
